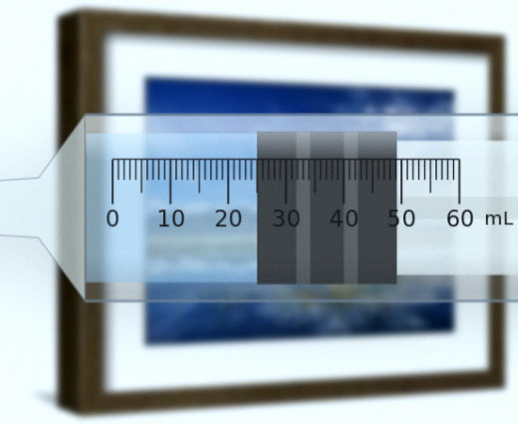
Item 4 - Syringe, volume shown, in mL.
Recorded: 25 mL
